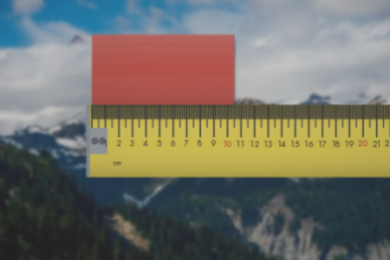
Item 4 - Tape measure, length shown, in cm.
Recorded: 10.5 cm
